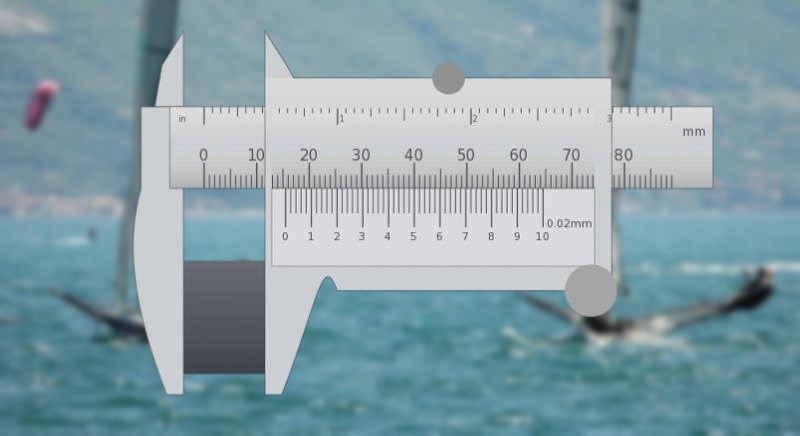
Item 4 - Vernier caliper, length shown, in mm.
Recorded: 15.5 mm
